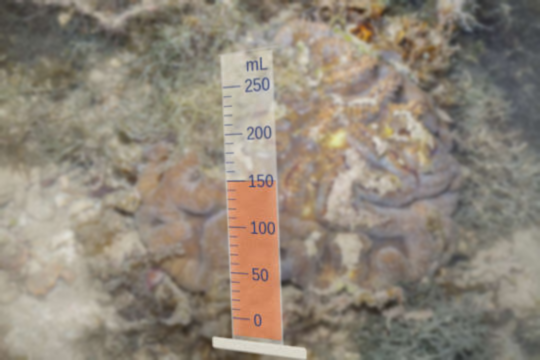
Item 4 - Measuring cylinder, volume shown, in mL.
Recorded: 150 mL
